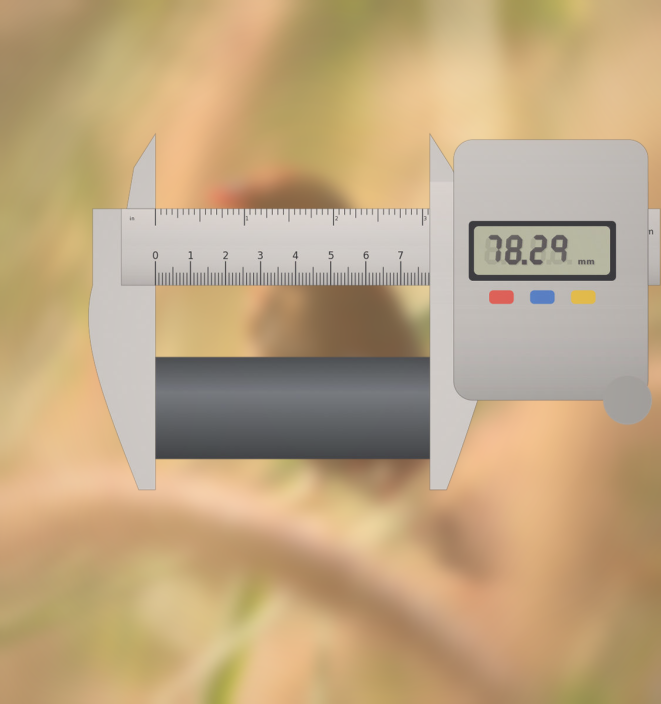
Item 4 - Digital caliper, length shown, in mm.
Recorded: 78.29 mm
